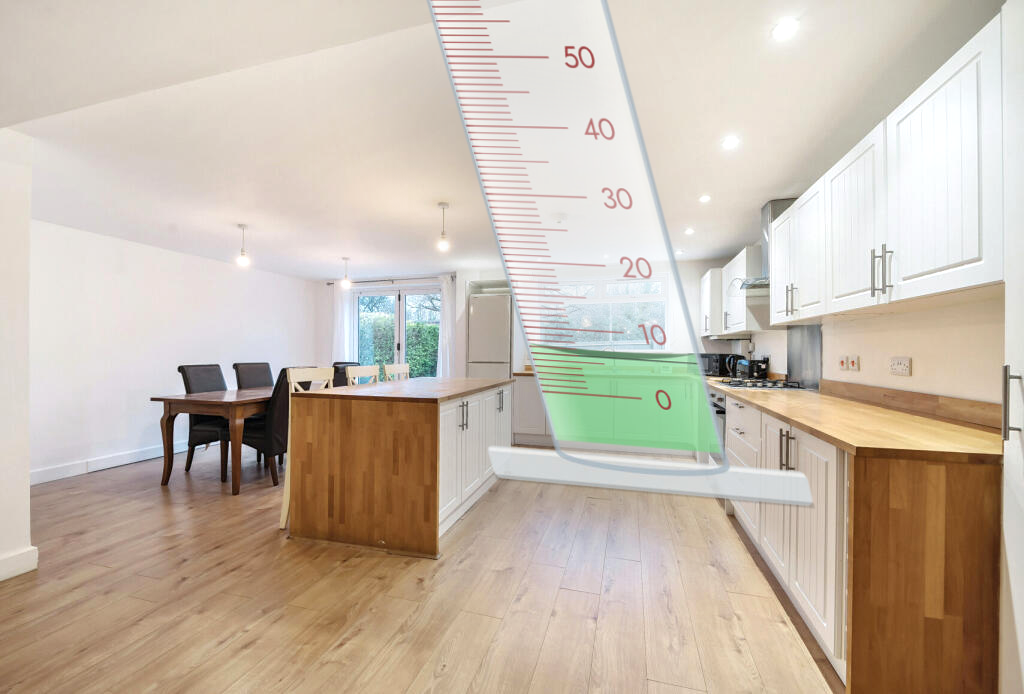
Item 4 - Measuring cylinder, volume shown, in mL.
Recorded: 6 mL
